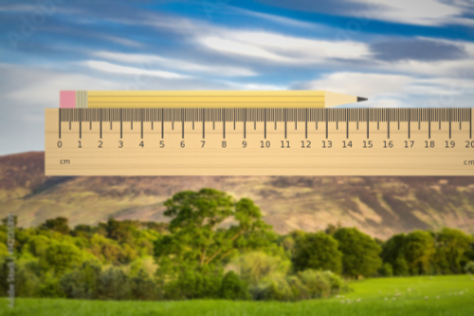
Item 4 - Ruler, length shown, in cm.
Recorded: 15 cm
